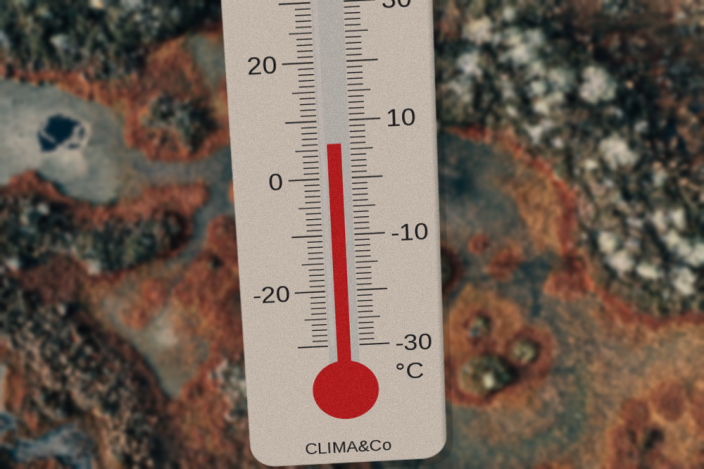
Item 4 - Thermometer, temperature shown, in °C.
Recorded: 6 °C
